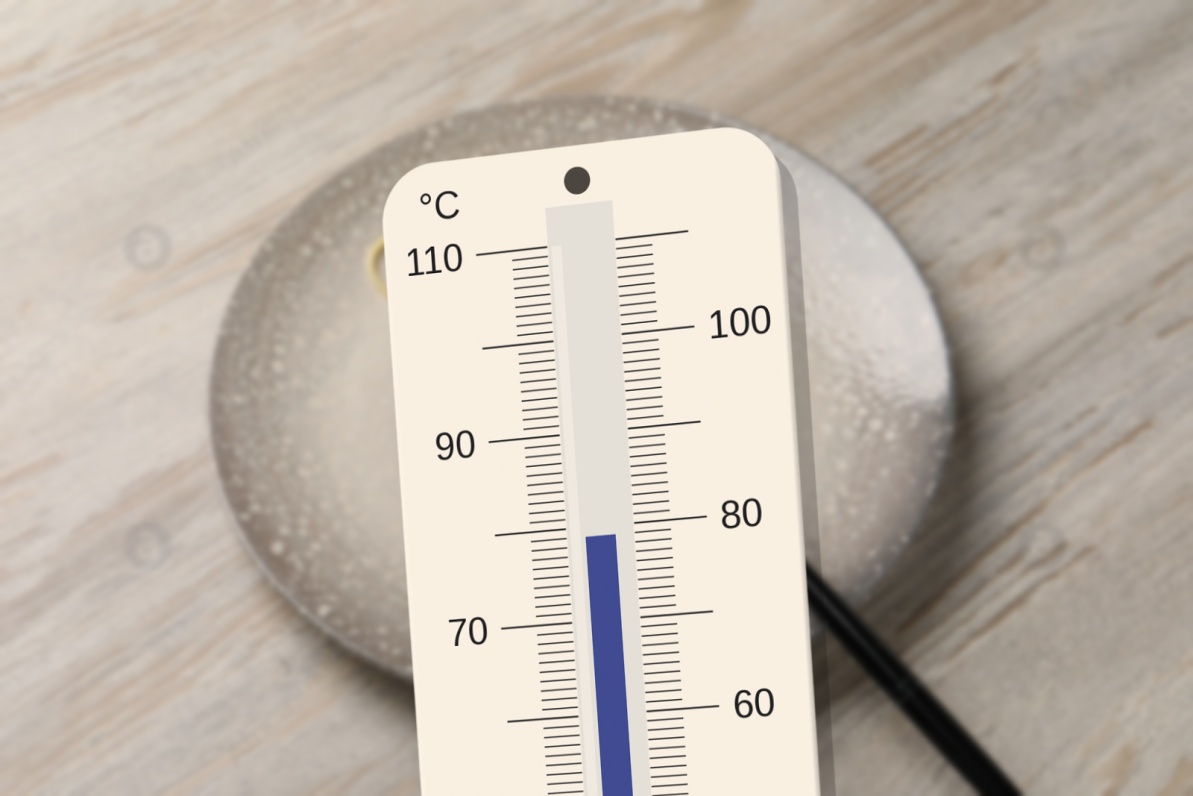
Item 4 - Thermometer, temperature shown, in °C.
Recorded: 79 °C
